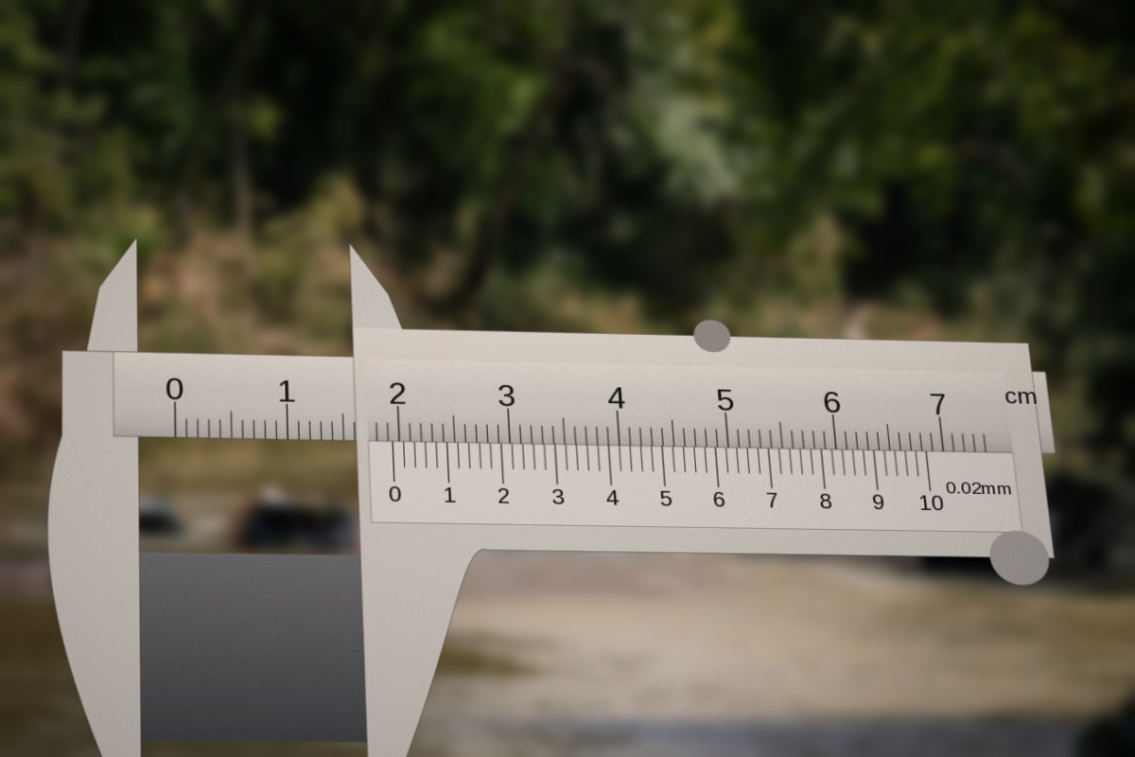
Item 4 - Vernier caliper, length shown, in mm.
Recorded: 19.4 mm
